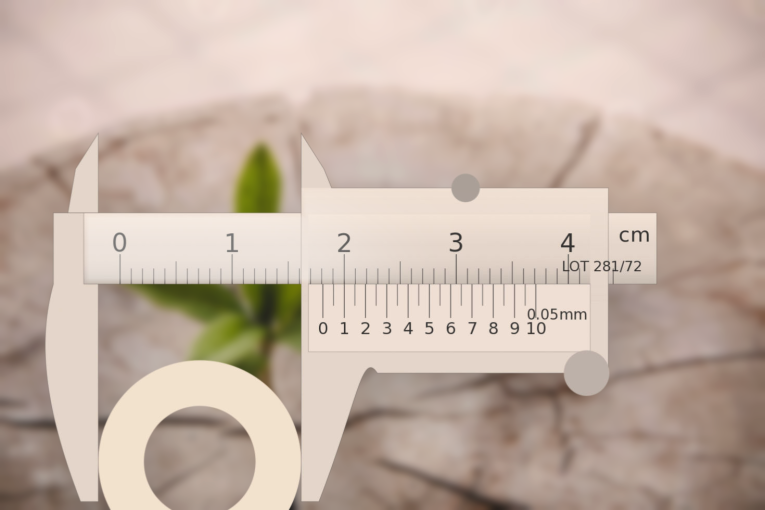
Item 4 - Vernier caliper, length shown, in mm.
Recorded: 18.1 mm
